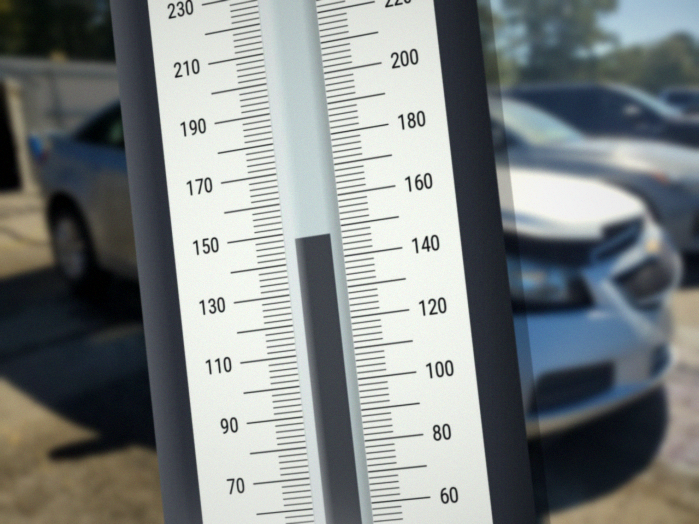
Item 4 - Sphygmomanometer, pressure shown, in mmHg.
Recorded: 148 mmHg
